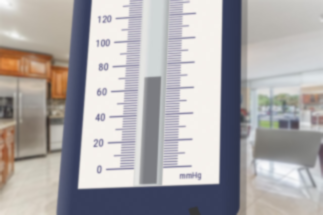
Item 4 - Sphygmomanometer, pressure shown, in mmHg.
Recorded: 70 mmHg
